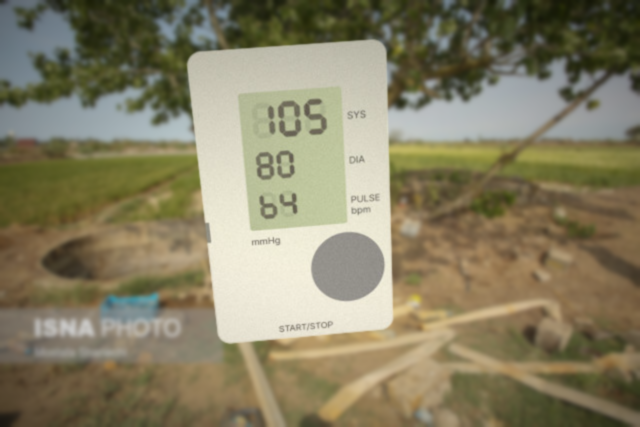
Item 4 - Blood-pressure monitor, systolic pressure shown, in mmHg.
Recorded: 105 mmHg
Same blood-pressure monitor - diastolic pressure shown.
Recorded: 80 mmHg
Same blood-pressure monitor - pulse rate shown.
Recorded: 64 bpm
